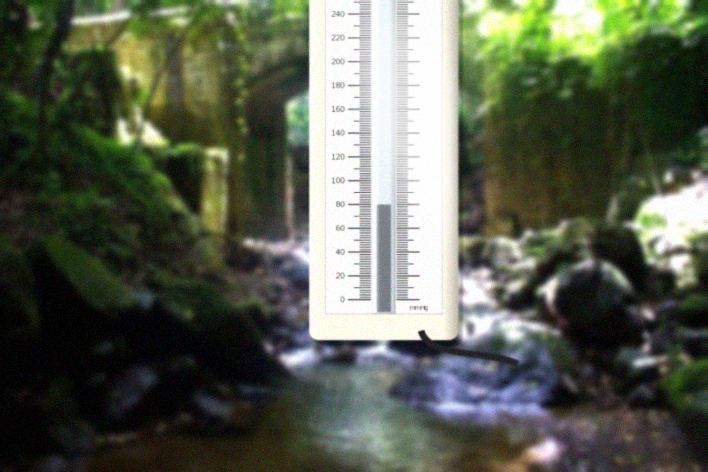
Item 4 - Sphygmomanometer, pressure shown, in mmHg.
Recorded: 80 mmHg
